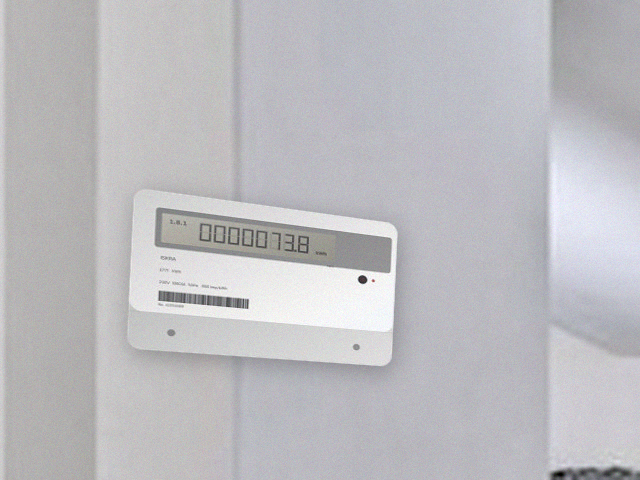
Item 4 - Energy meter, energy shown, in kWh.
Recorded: 73.8 kWh
